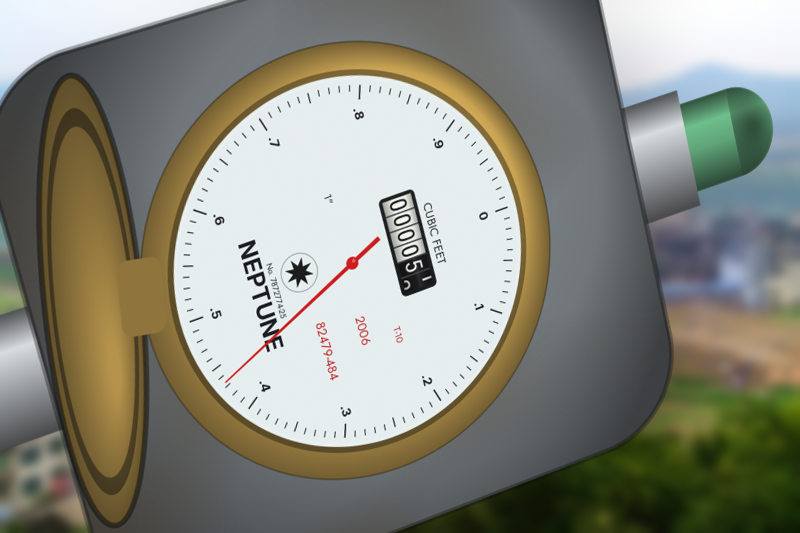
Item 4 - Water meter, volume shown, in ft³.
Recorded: 51.43 ft³
